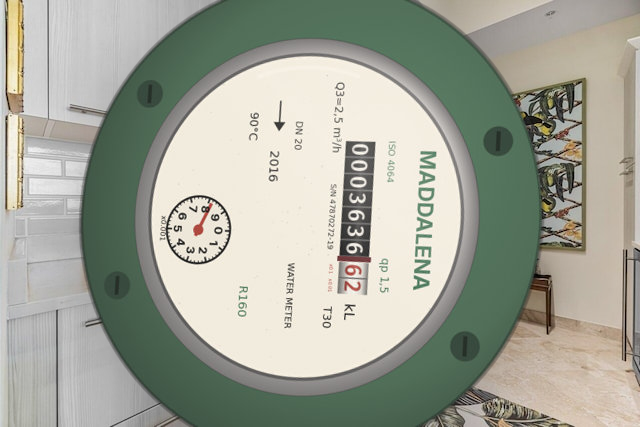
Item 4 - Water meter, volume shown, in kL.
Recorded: 3636.628 kL
